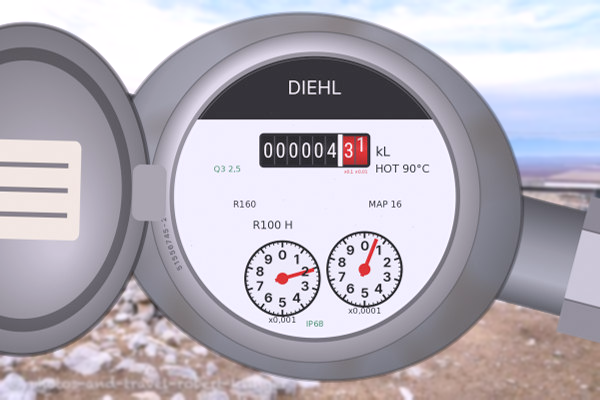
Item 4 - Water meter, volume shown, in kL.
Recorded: 4.3120 kL
